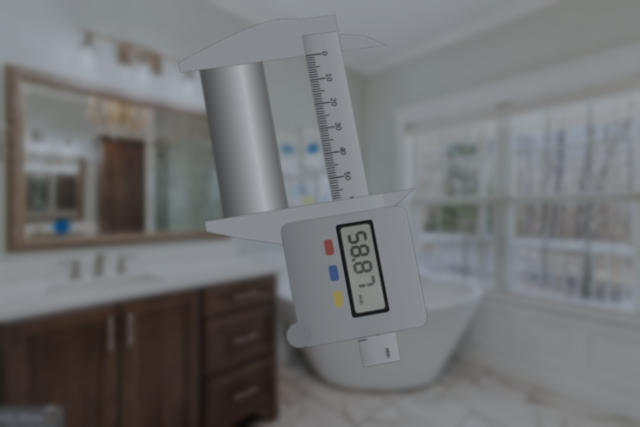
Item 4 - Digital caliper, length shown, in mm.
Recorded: 58.87 mm
